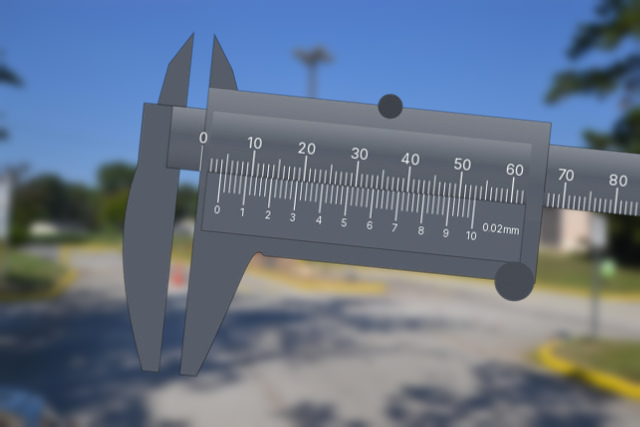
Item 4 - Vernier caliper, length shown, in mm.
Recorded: 4.0 mm
